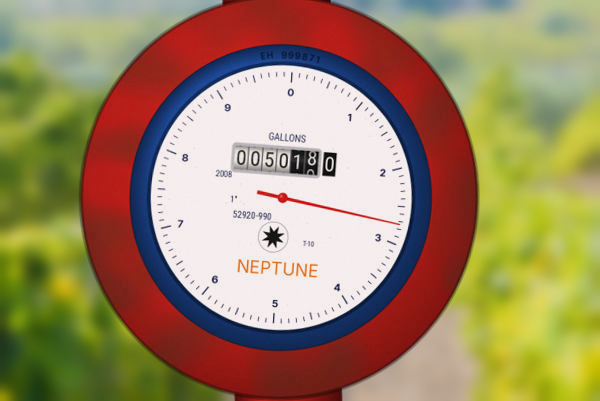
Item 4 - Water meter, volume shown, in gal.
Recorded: 50182.7 gal
